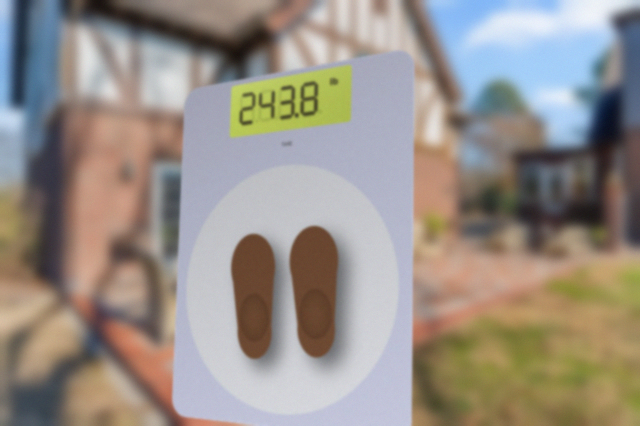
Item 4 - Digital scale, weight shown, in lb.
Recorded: 243.8 lb
